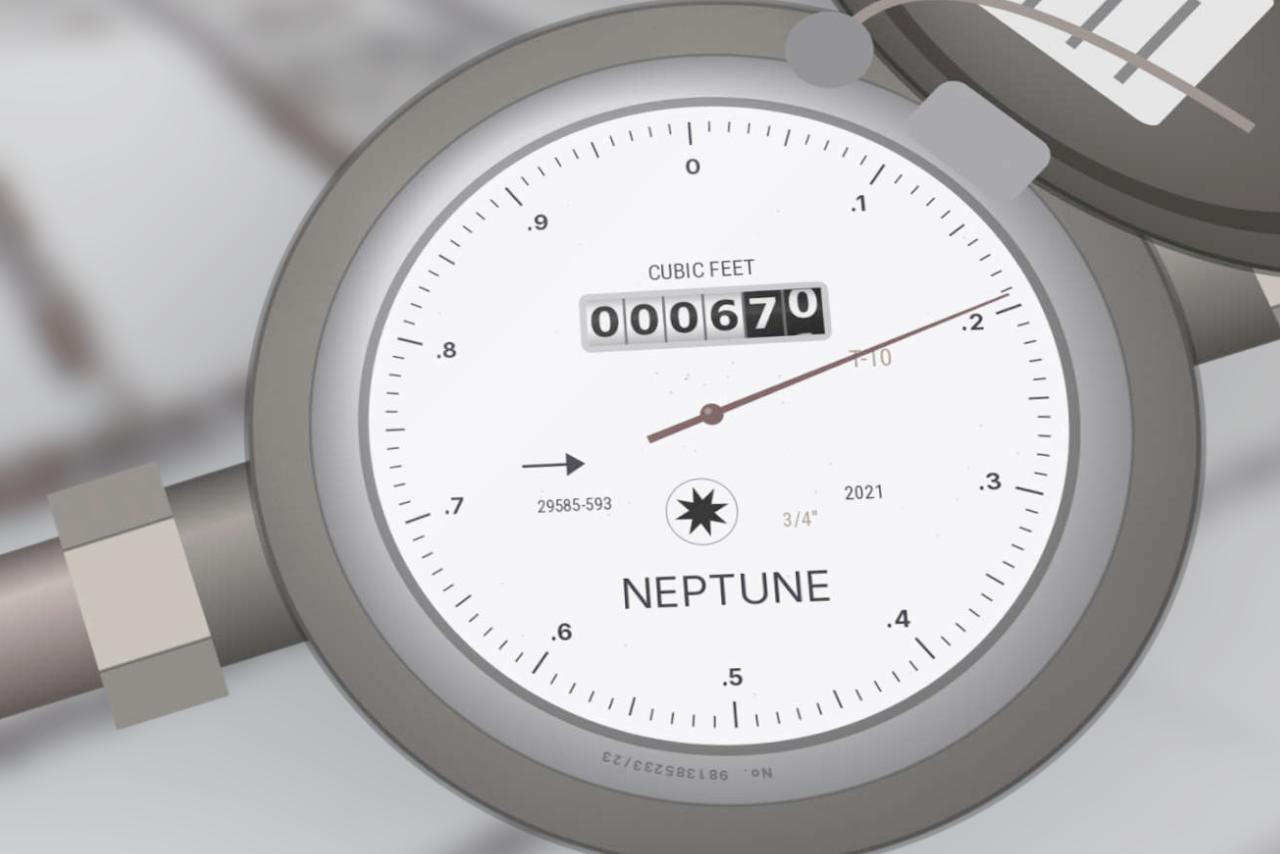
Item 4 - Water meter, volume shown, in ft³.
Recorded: 670.19 ft³
